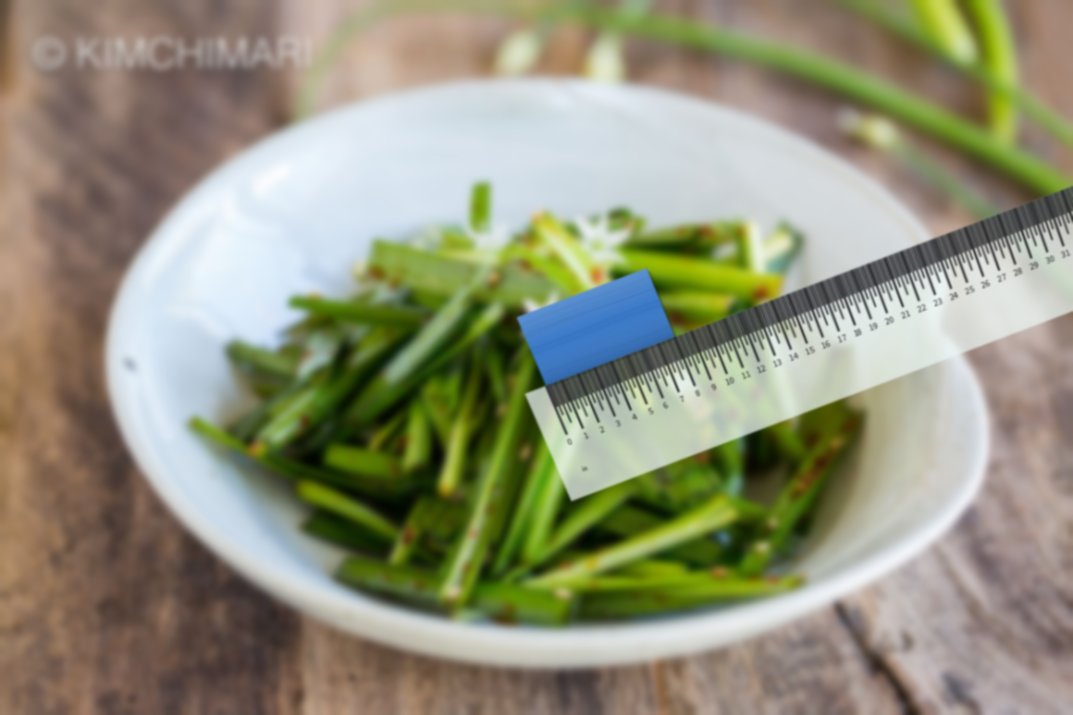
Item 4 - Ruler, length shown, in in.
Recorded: 8 in
